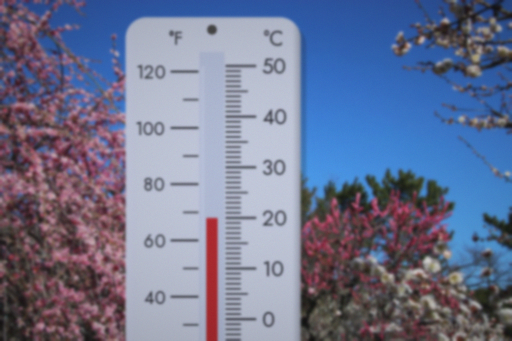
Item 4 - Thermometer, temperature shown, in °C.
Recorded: 20 °C
